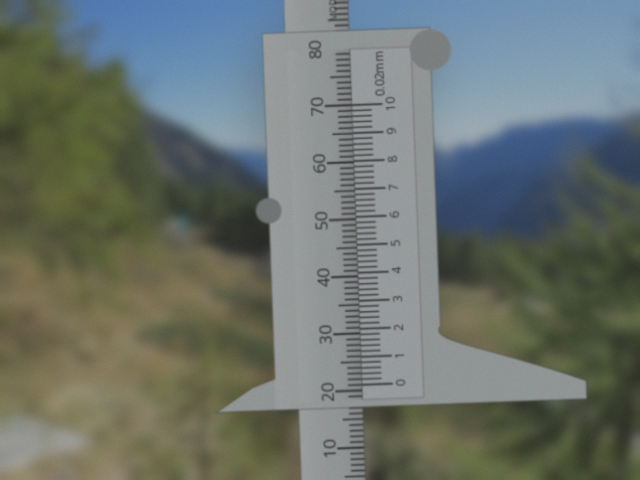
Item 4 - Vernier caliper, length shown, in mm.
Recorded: 21.0 mm
